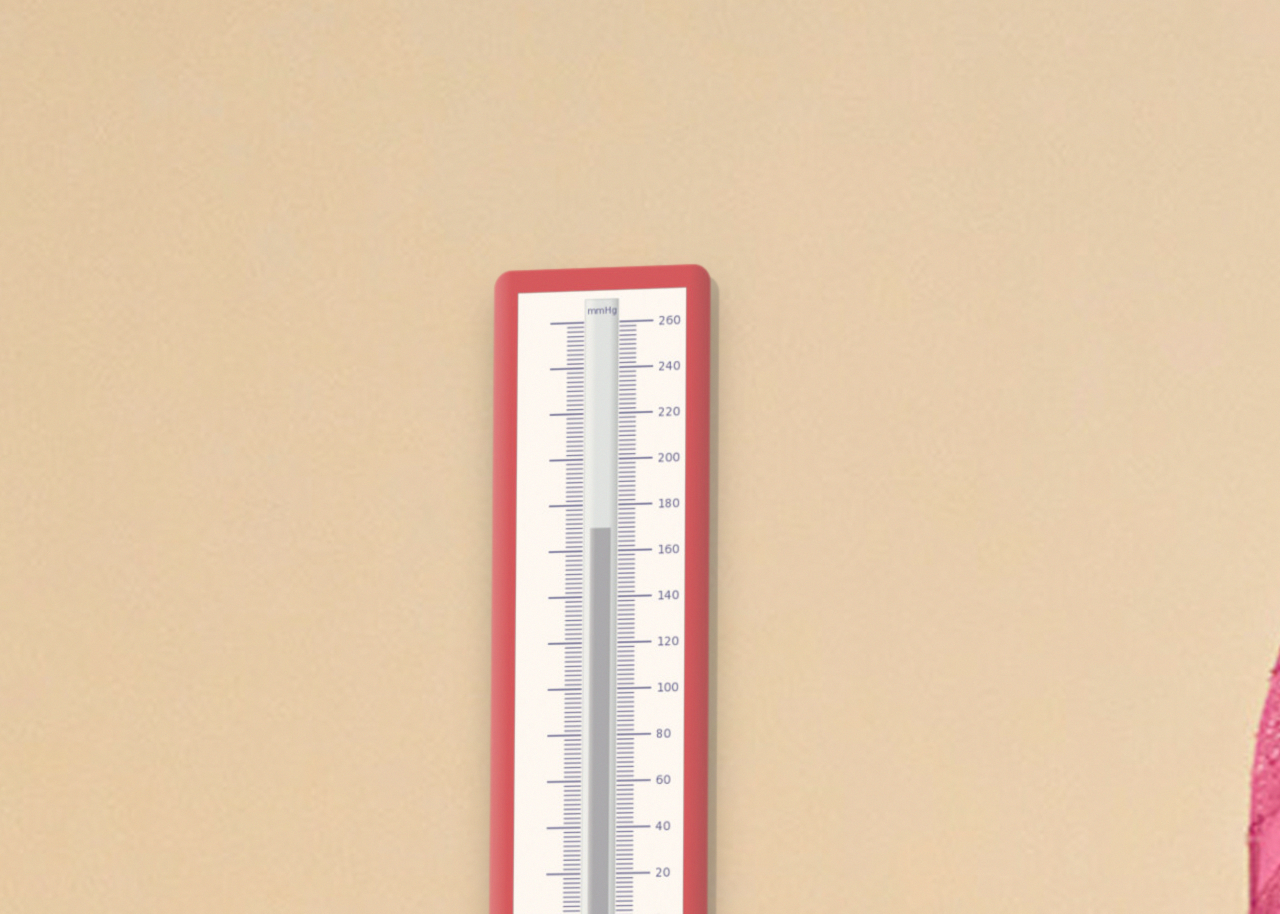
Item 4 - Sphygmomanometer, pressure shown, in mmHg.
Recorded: 170 mmHg
